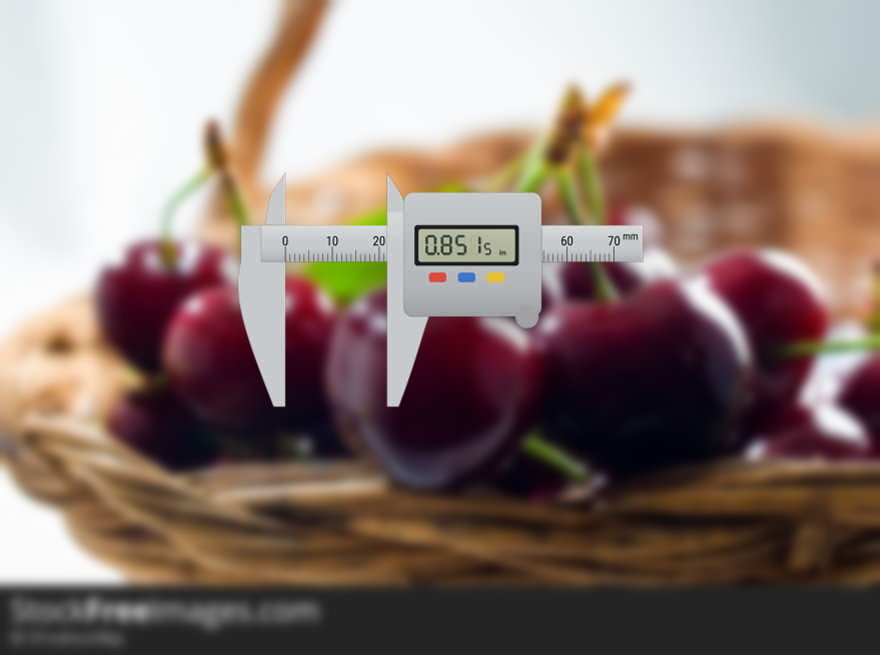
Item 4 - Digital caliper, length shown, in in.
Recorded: 0.8515 in
